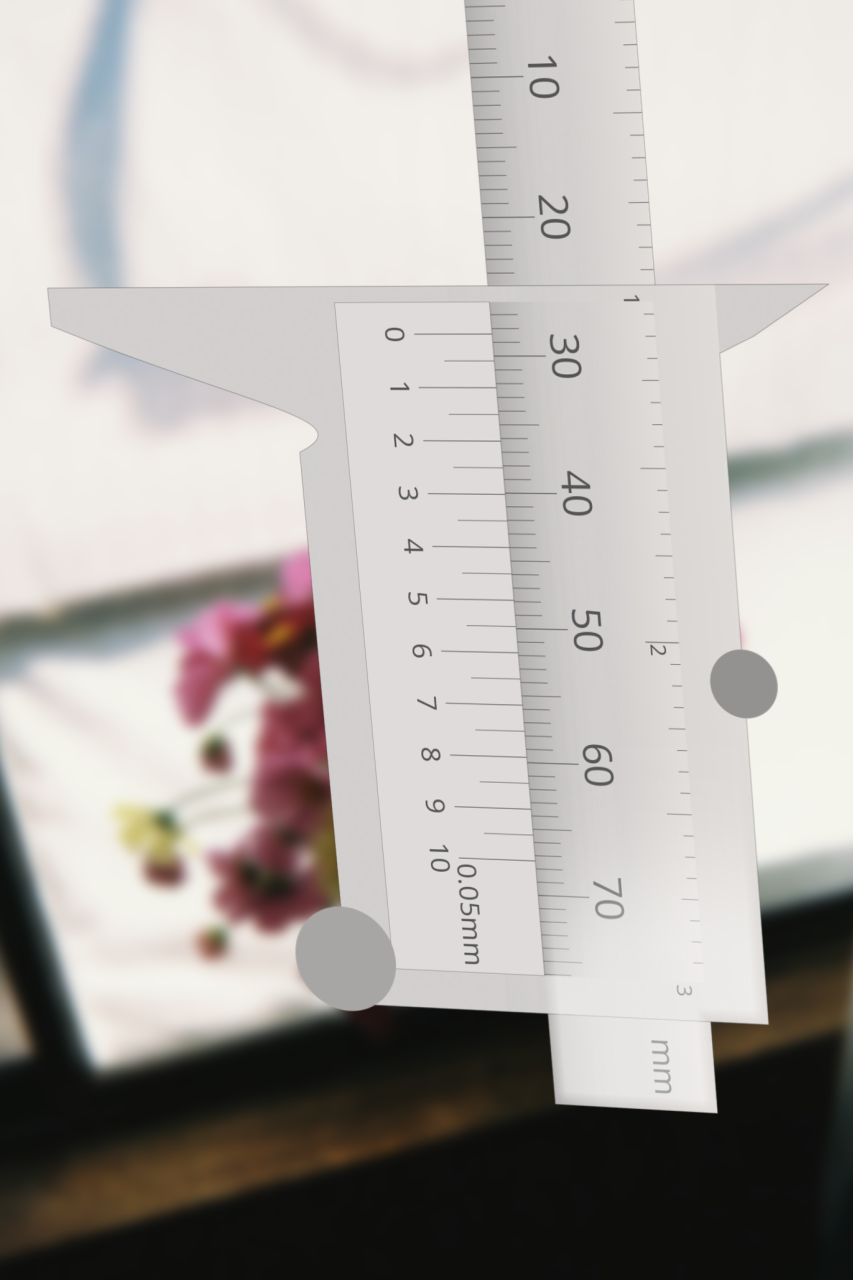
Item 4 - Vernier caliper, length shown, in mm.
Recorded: 28.4 mm
